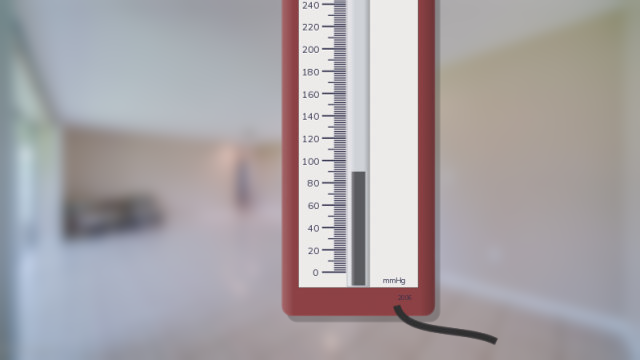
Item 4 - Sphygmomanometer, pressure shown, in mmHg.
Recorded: 90 mmHg
